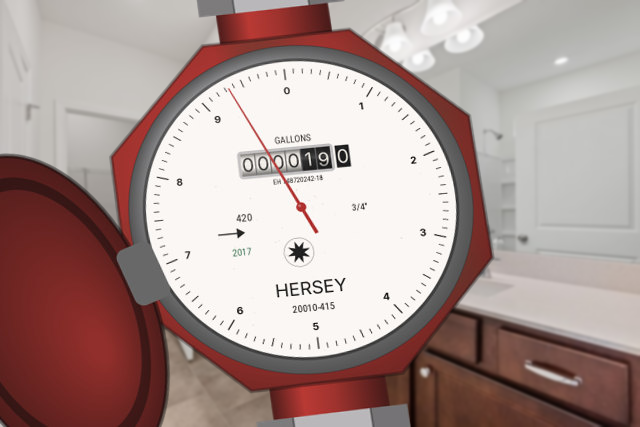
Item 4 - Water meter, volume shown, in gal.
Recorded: 189.3 gal
